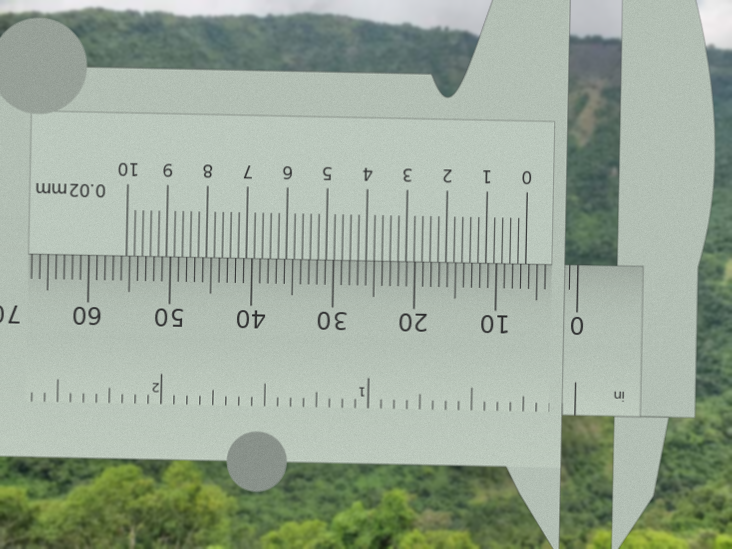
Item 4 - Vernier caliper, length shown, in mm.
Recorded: 6.4 mm
